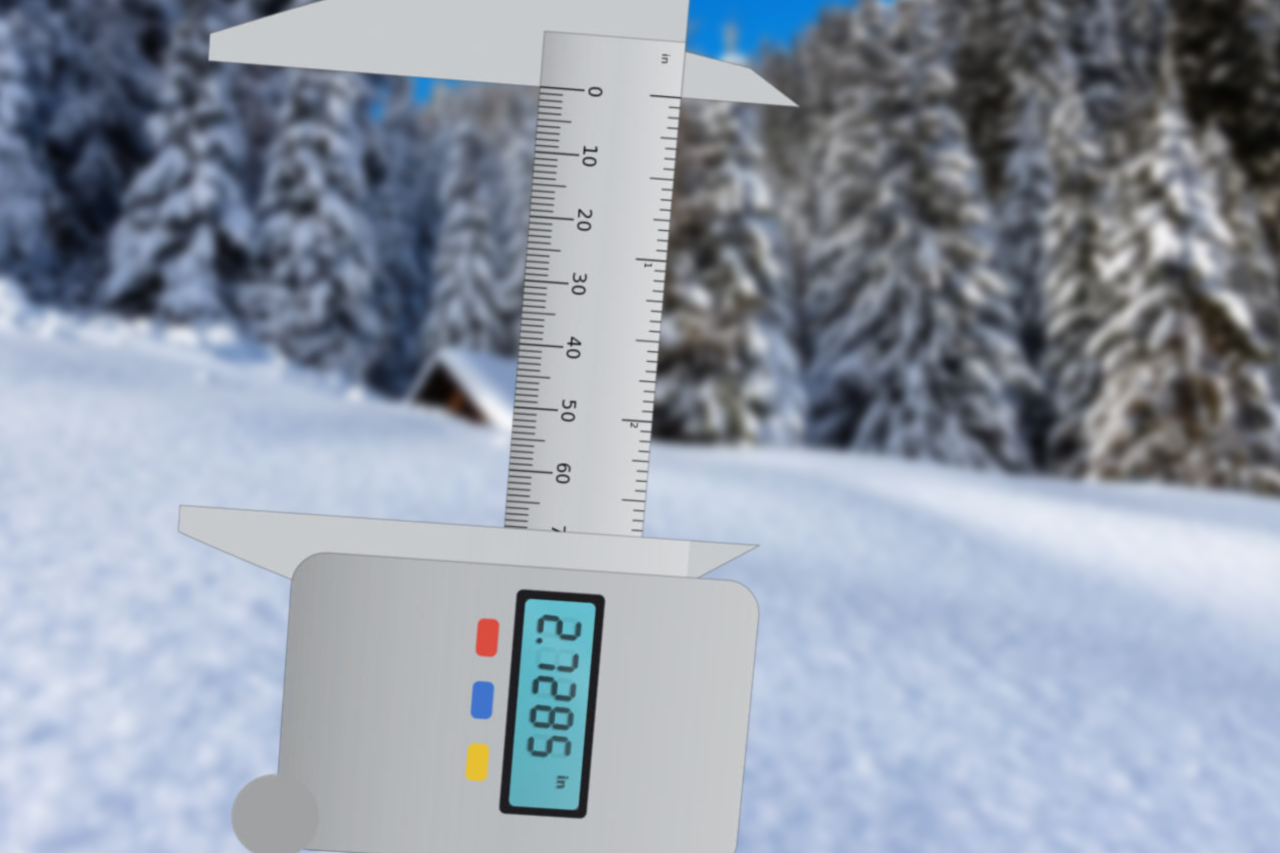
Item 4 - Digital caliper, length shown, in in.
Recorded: 2.7285 in
